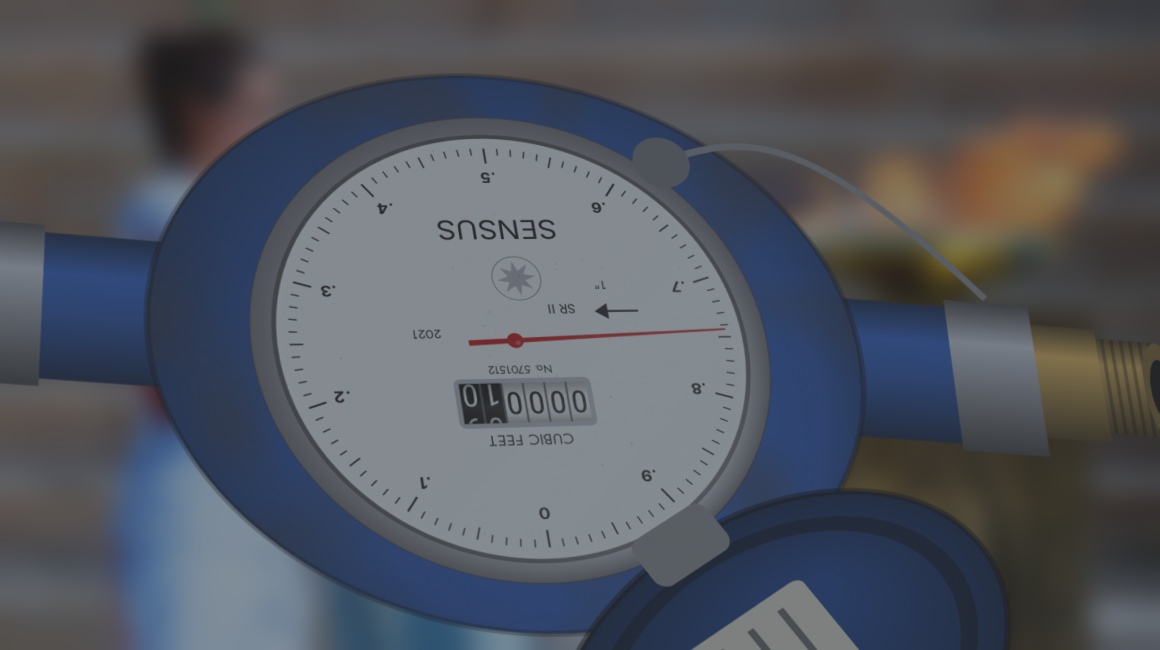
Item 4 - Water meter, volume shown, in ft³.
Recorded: 9.74 ft³
